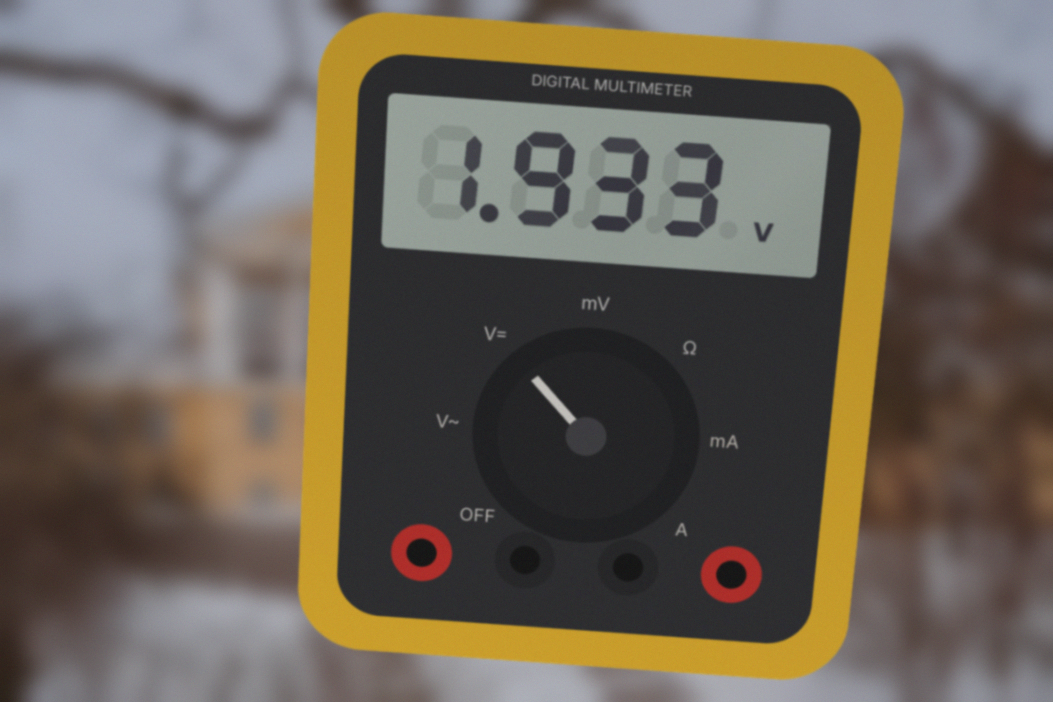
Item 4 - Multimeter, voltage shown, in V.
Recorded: 1.933 V
